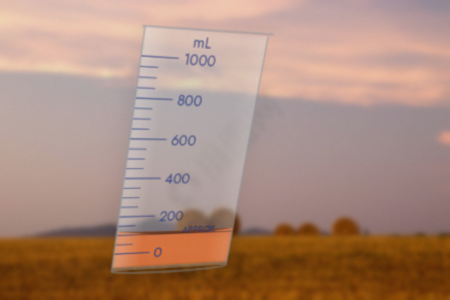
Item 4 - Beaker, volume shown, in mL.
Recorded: 100 mL
